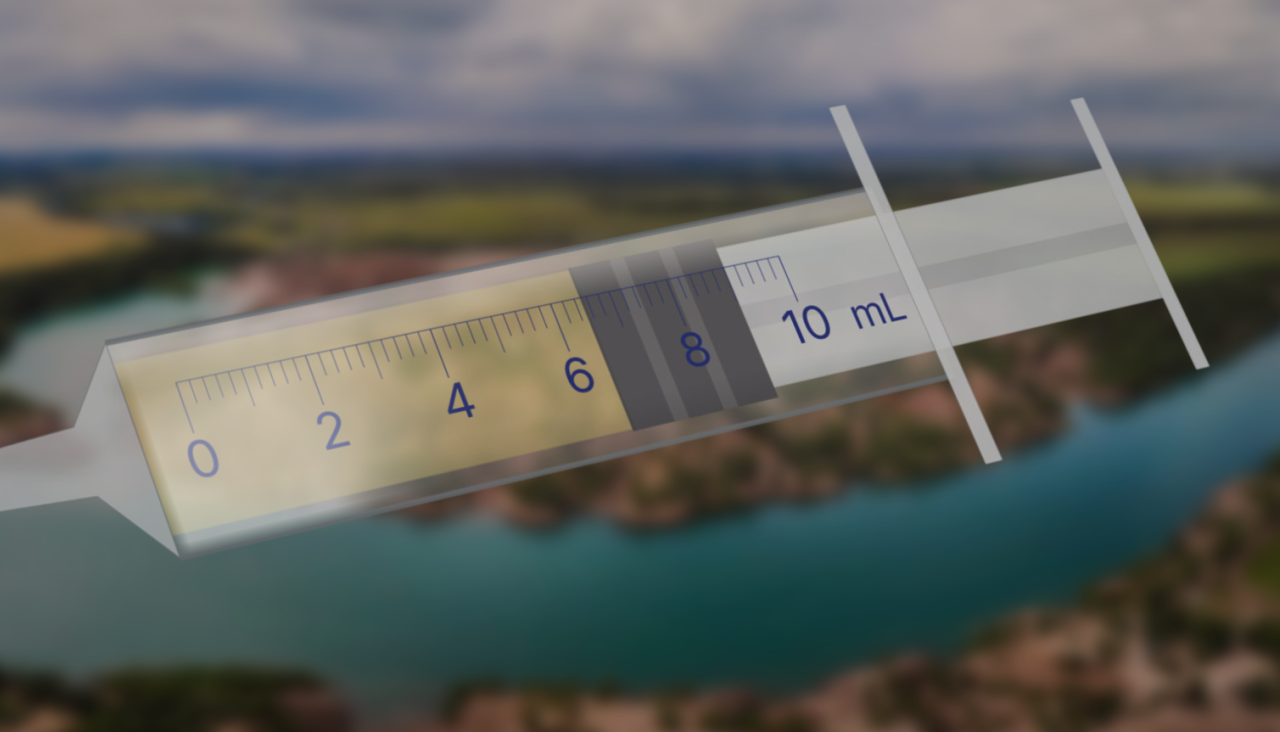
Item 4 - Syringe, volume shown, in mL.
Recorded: 6.5 mL
